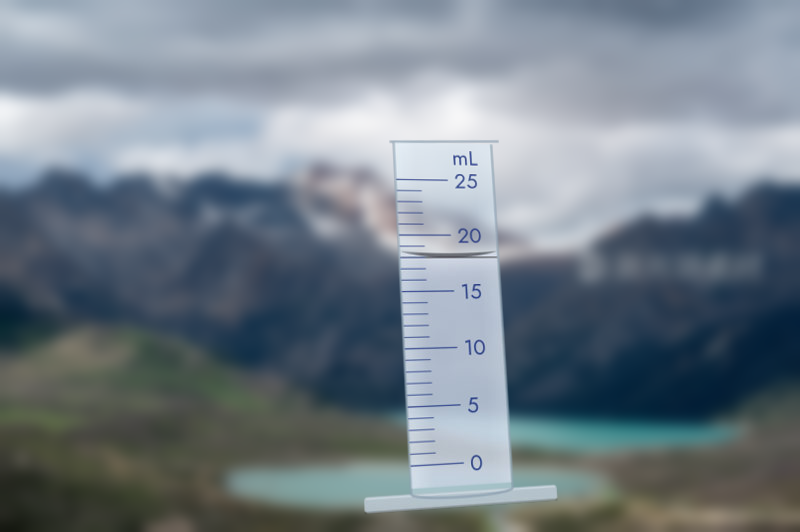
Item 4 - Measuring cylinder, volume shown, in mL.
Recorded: 18 mL
